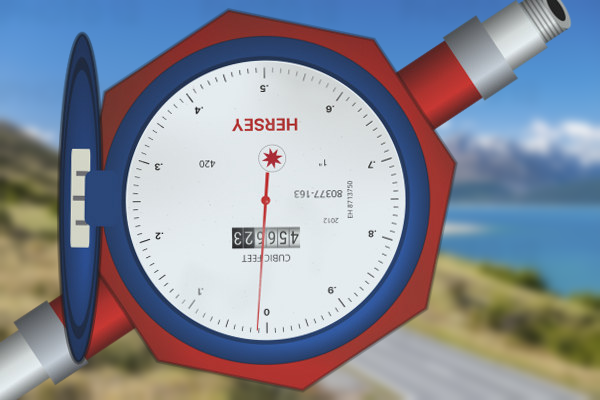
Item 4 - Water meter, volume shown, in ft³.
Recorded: 456623.01 ft³
